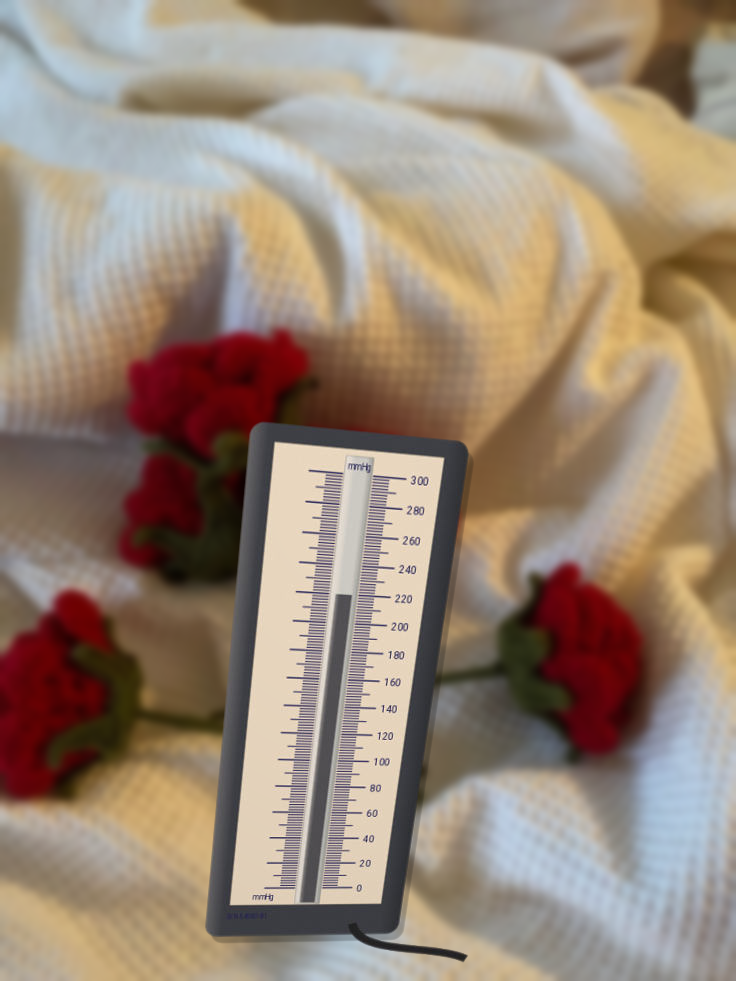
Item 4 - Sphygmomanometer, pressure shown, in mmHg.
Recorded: 220 mmHg
